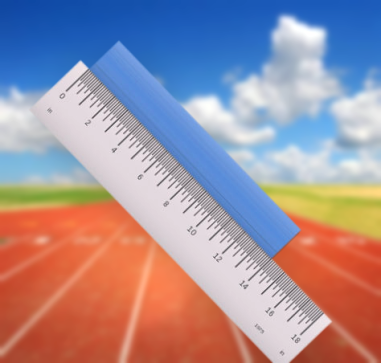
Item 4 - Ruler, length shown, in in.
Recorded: 14 in
